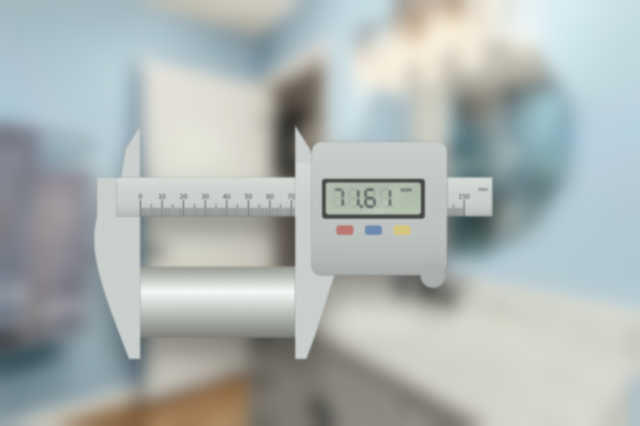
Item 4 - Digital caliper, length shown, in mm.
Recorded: 71.61 mm
